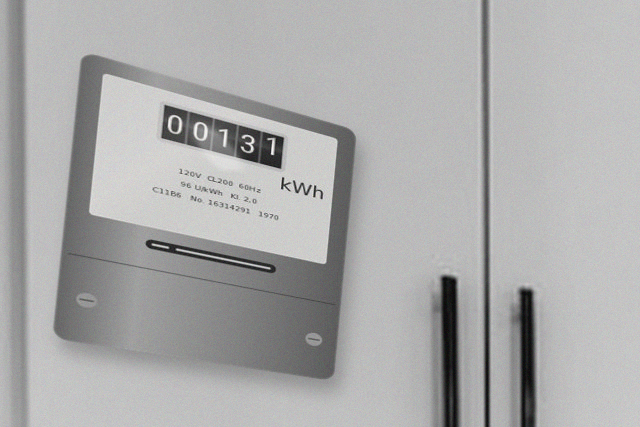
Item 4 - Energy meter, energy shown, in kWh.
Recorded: 131 kWh
